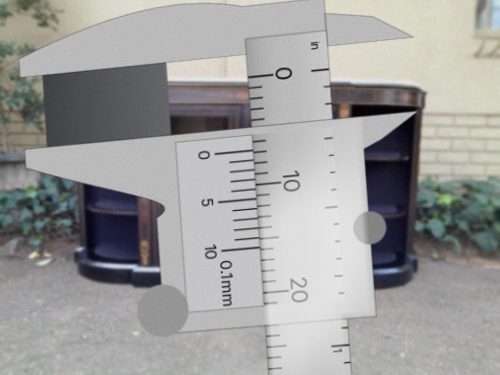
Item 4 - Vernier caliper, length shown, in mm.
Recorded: 6.8 mm
